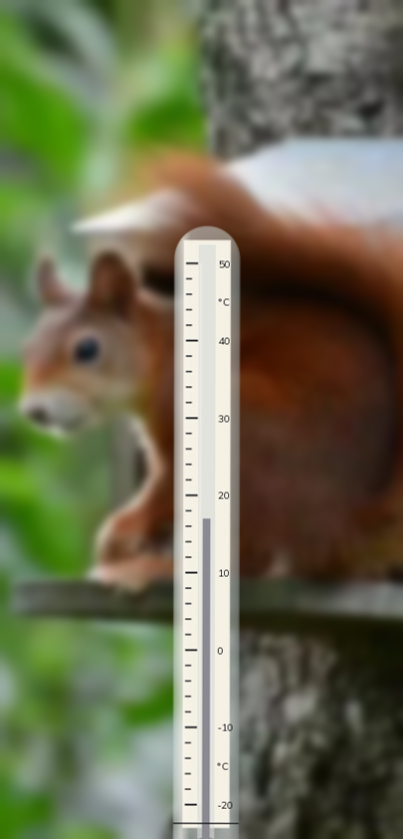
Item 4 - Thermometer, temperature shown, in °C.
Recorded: 17 °C
